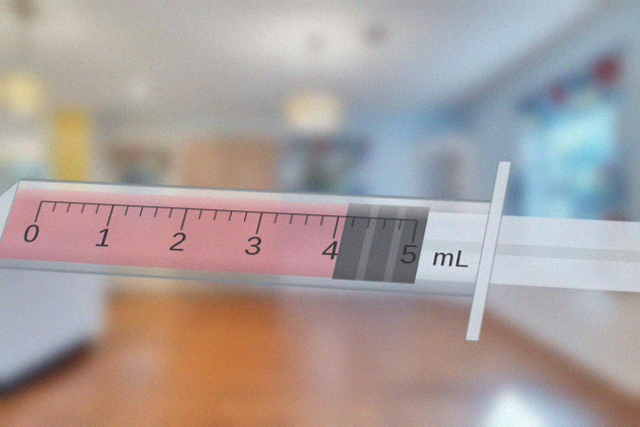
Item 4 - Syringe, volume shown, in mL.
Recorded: 4.1 mL
